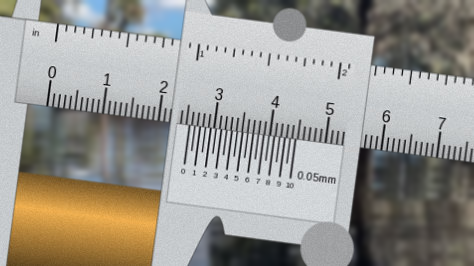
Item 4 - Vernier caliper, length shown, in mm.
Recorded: 25.6 mm
